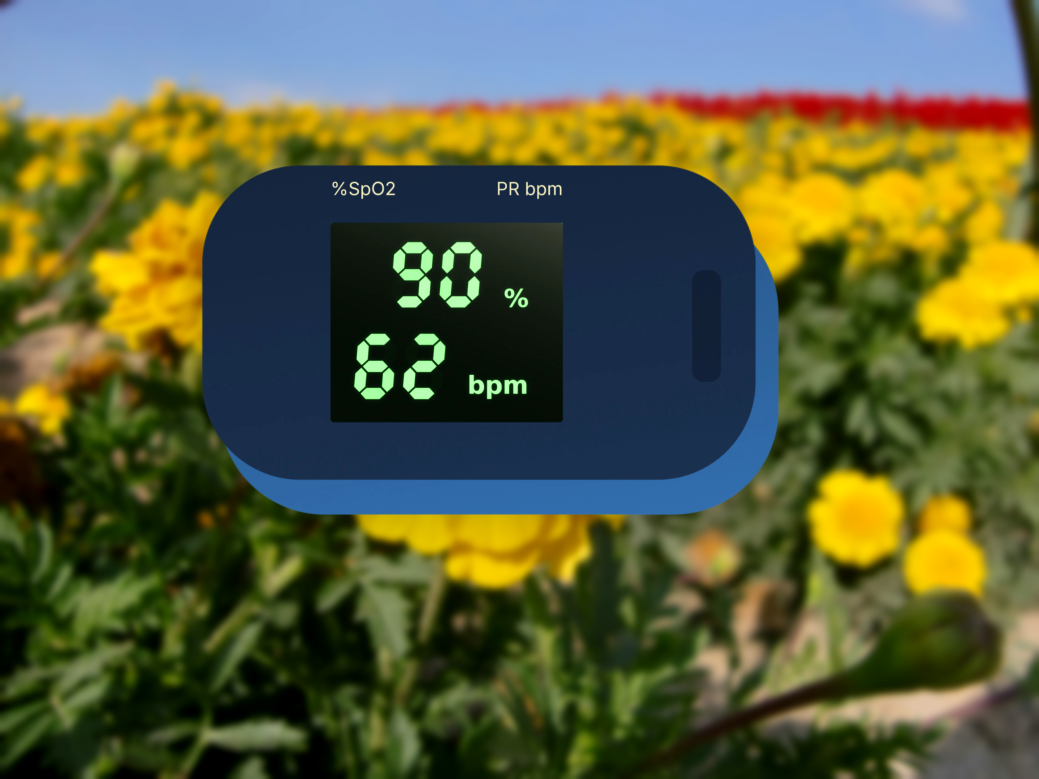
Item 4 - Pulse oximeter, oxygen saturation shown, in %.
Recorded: 90 %
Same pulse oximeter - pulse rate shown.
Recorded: 62 bpm
